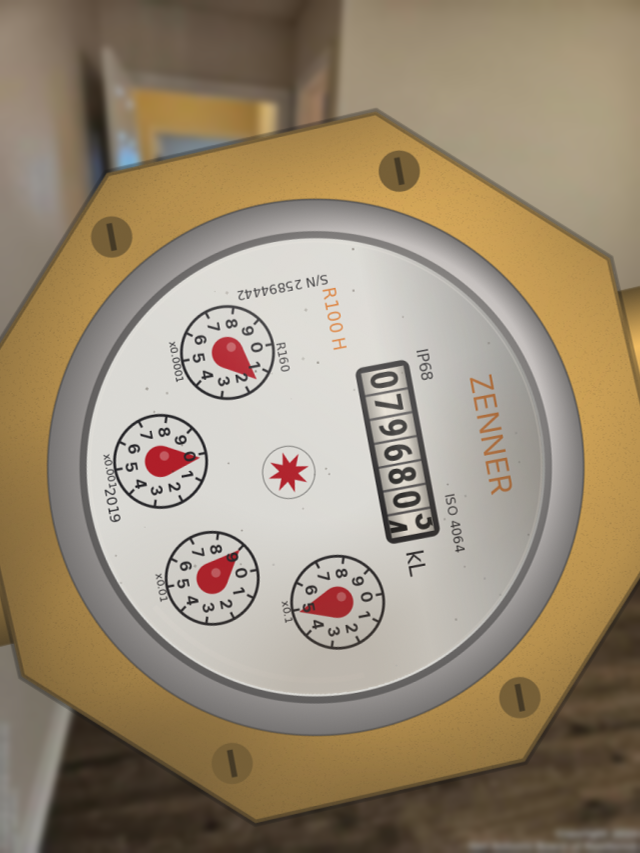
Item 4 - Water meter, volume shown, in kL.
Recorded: 796803.4901 kL
